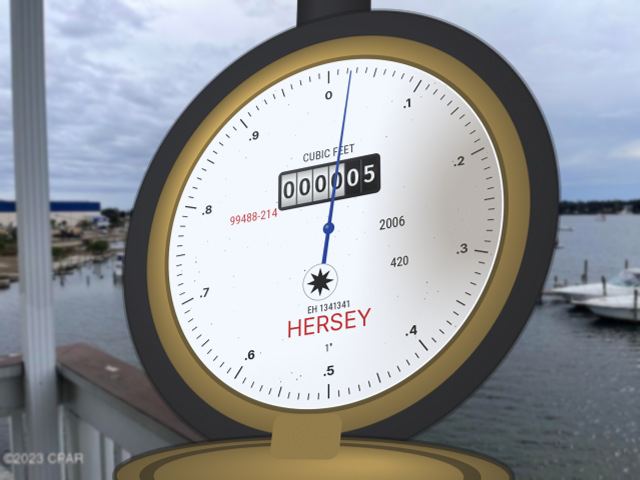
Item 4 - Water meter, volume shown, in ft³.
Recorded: 5.02 ft³
